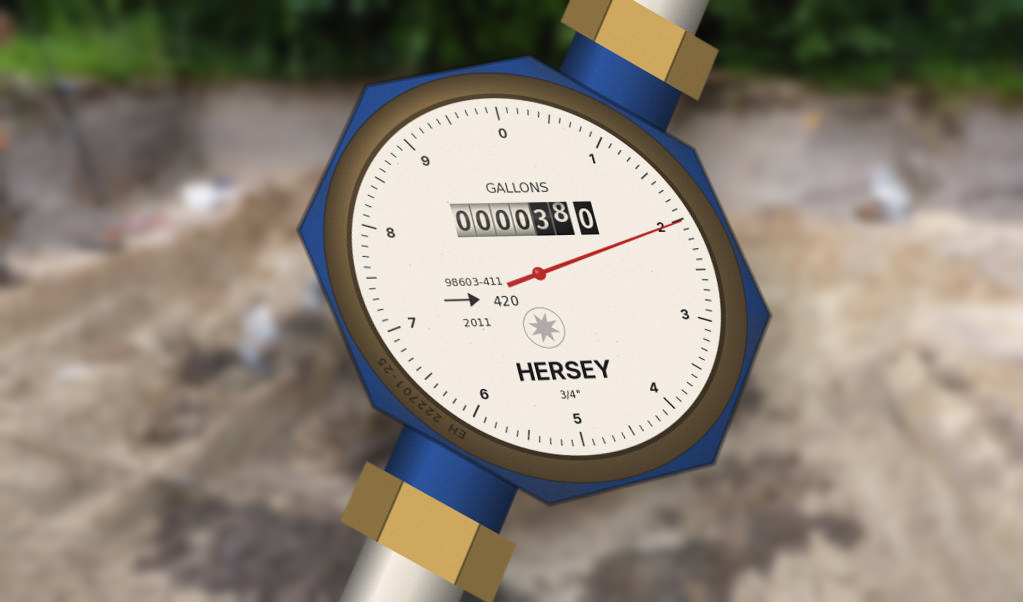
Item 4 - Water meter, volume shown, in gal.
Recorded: 382.0 gal
